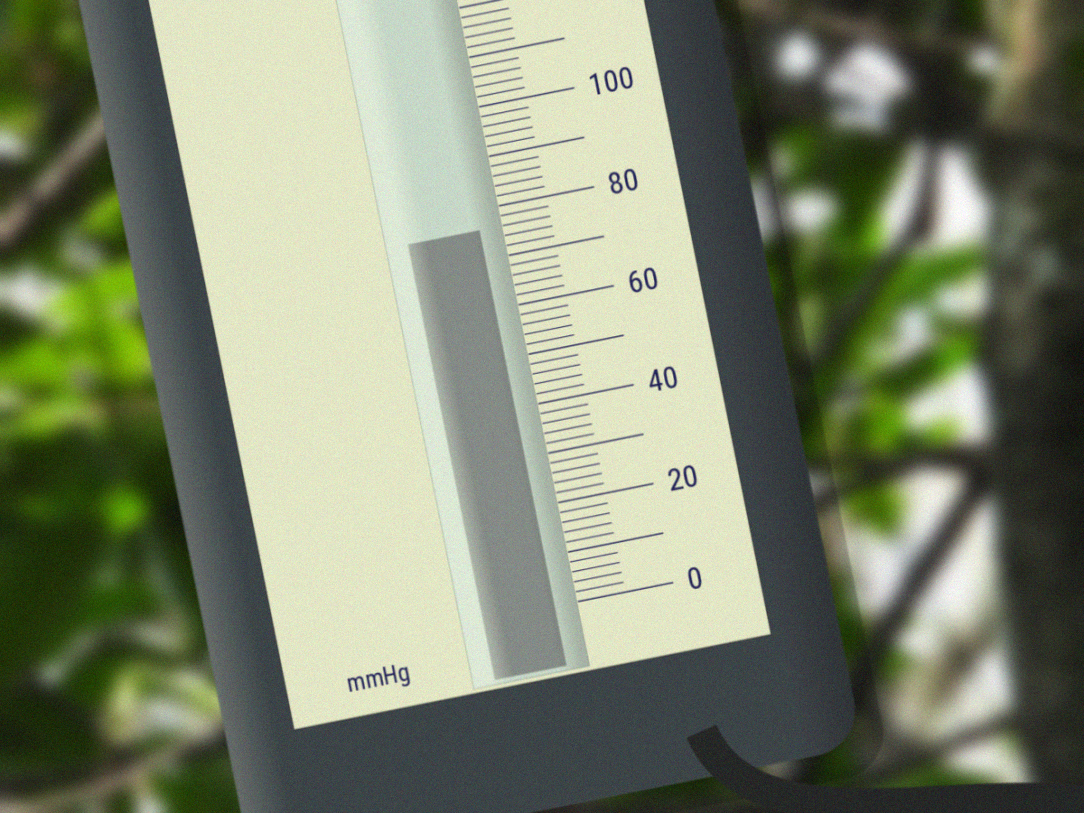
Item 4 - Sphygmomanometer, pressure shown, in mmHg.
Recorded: 76 mmHg
